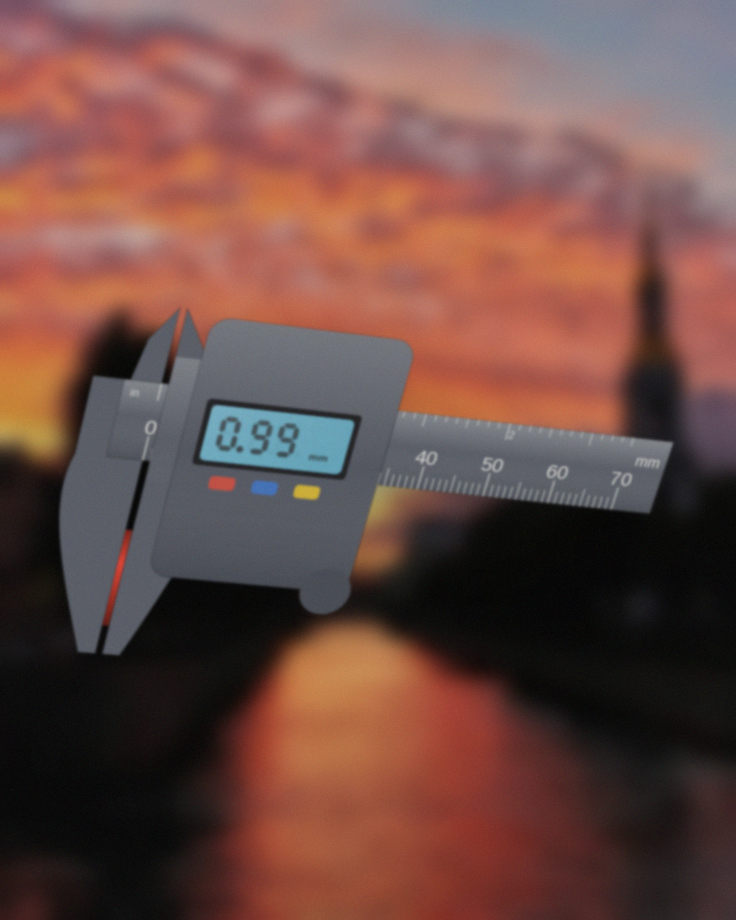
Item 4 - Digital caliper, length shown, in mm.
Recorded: 0.99 mm
